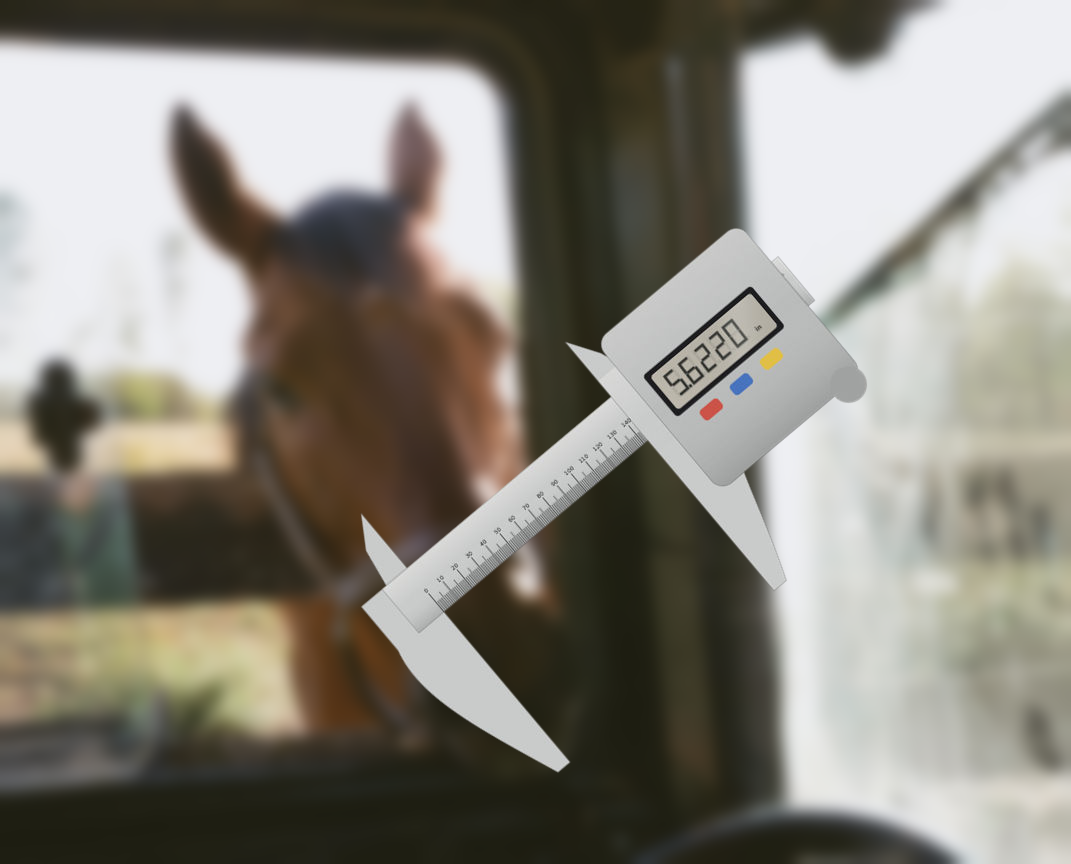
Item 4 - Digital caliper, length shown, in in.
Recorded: 5.6220 in
